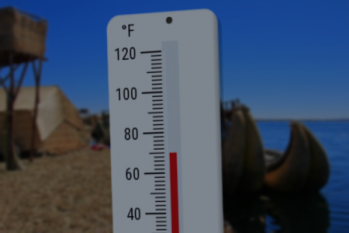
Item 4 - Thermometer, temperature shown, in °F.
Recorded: 70 °F
